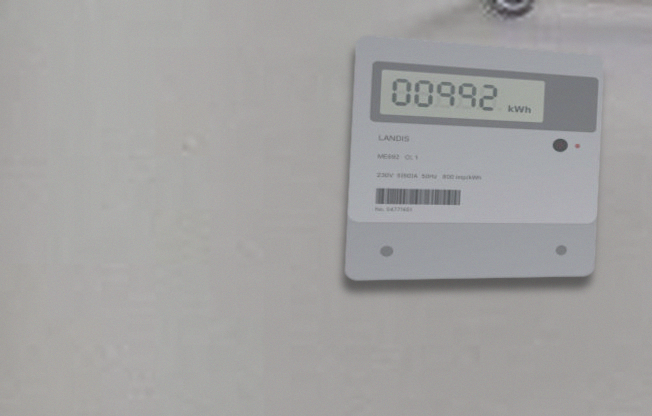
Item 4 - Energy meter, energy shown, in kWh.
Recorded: 992 kWh
